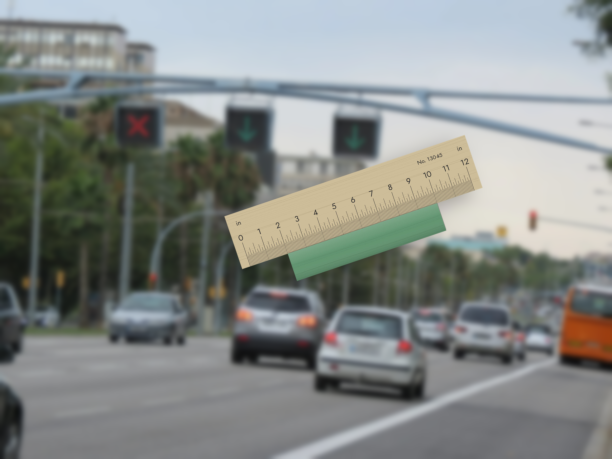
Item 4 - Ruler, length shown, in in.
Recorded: 8 in
